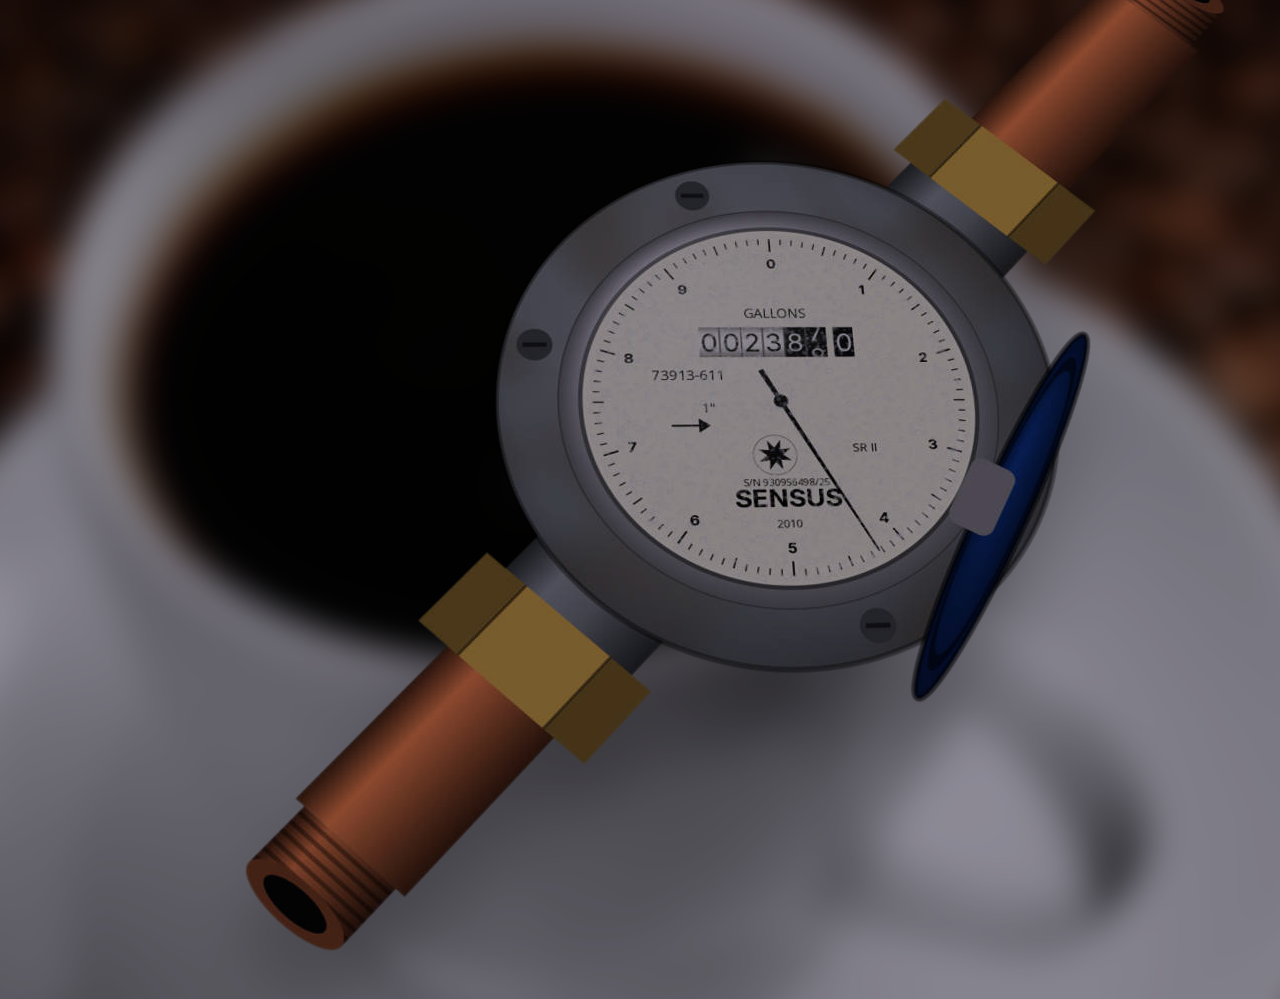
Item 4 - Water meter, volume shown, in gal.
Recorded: 23874.2 gal
